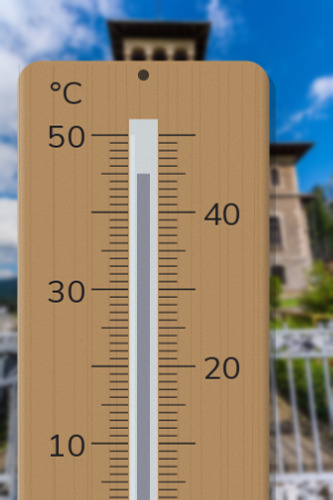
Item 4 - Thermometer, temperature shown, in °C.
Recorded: 45 °C
